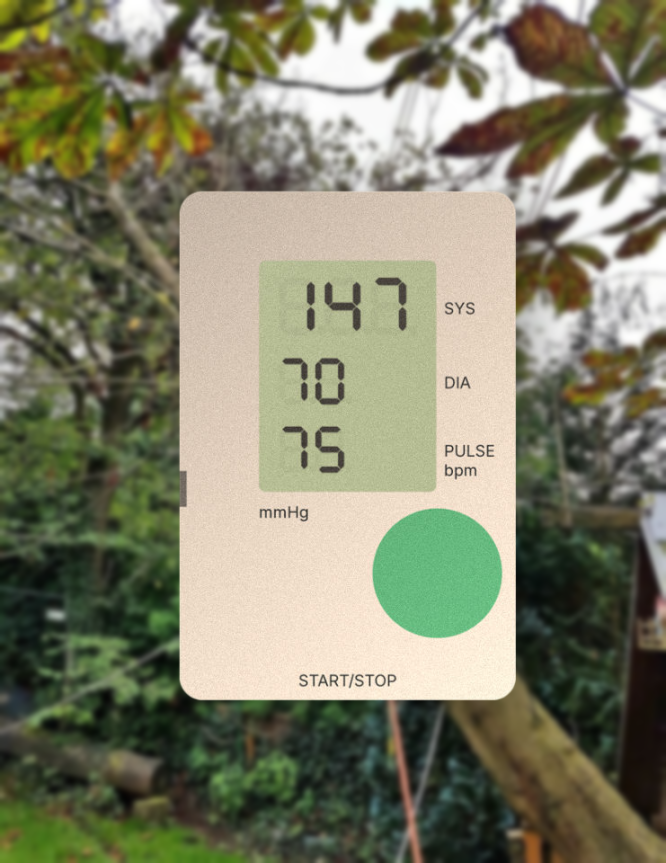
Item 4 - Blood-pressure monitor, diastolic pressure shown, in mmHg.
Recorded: 70 mmHg
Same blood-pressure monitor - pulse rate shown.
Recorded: 75 bpm
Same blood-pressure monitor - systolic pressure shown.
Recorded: 147 mmHg
